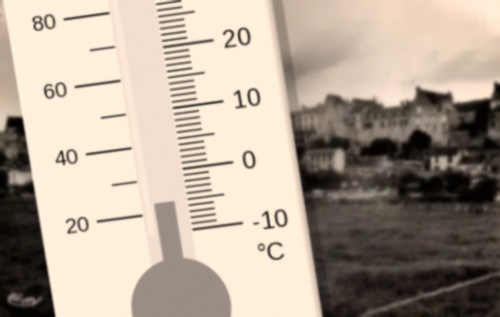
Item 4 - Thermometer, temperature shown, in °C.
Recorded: -5 °C
